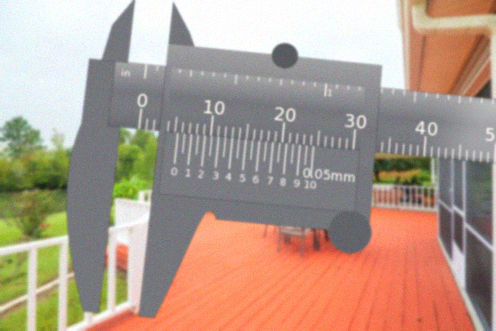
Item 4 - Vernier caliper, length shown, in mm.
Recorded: 5.4 mm
